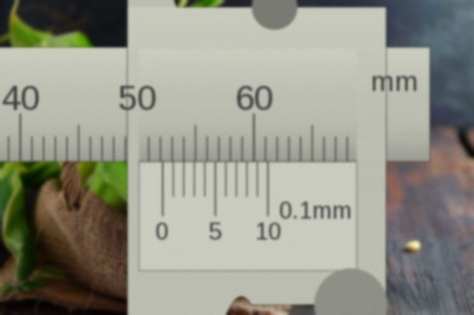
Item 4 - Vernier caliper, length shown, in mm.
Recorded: 52.2 mm
